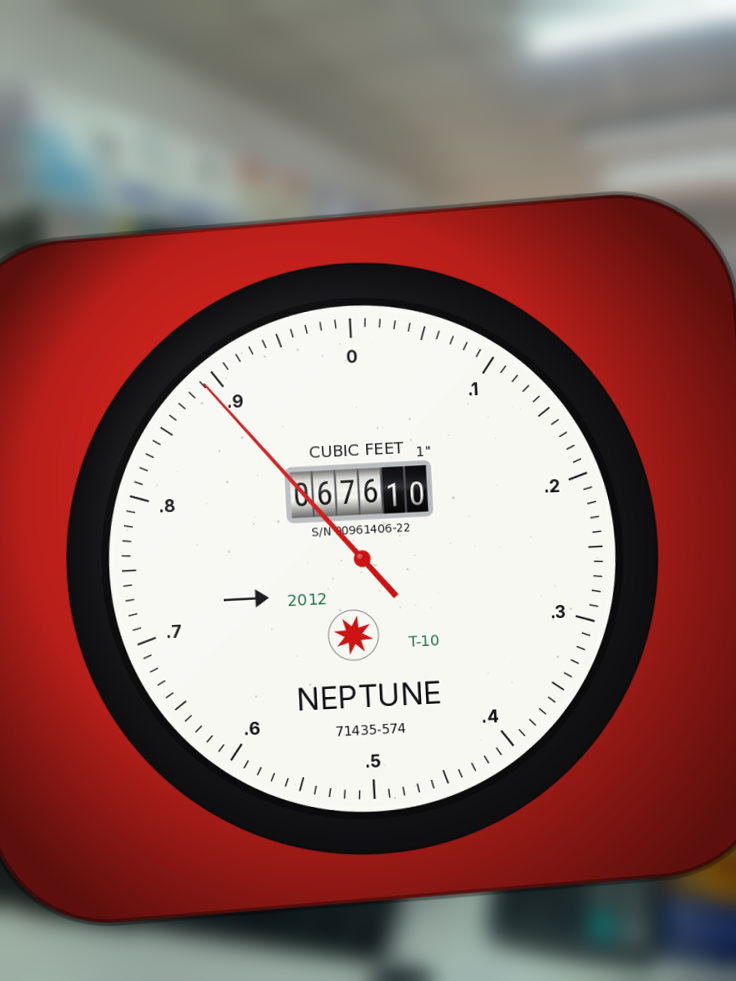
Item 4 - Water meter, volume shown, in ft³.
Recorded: 67609.89 ft³
